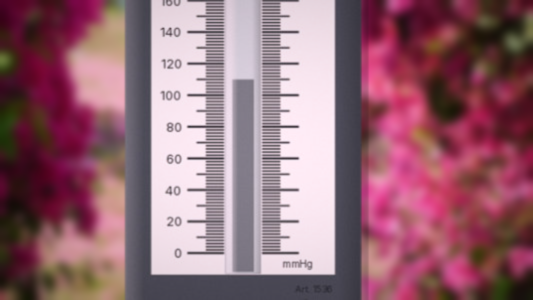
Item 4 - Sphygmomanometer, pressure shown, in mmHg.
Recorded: 110 mmHg
